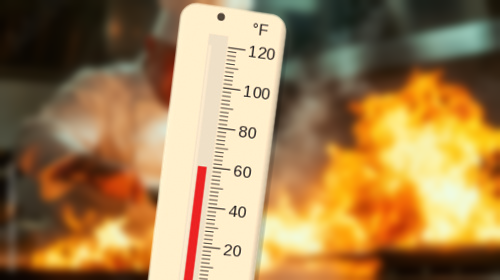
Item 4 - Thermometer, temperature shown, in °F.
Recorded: 60 °F
